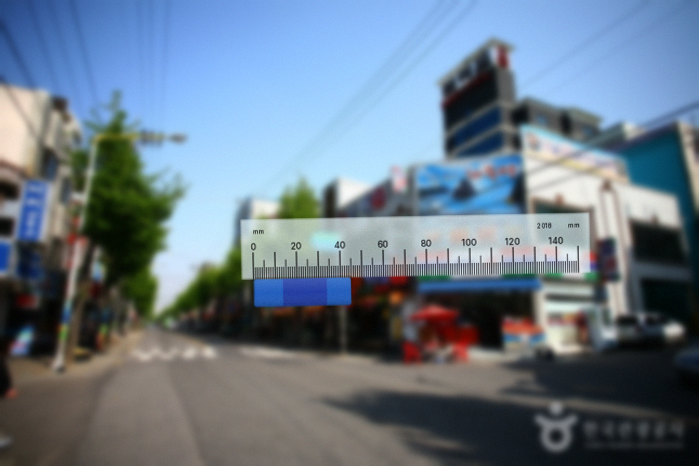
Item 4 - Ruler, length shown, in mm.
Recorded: 45 mm
